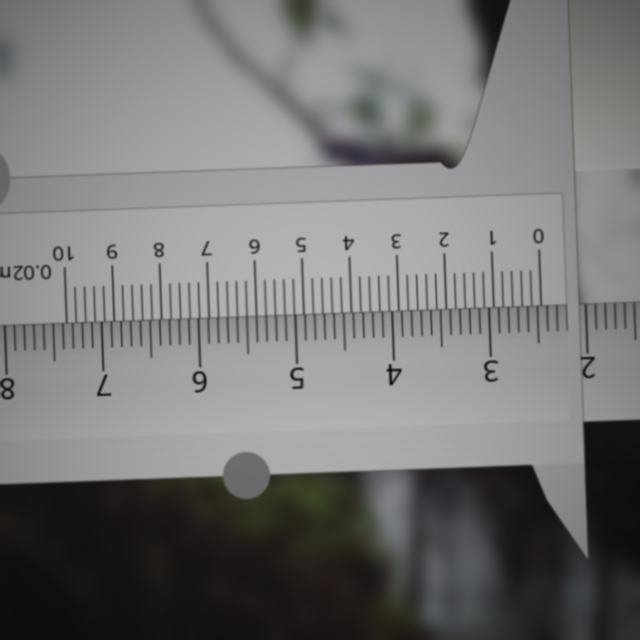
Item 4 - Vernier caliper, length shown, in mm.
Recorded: 24.6 mm
